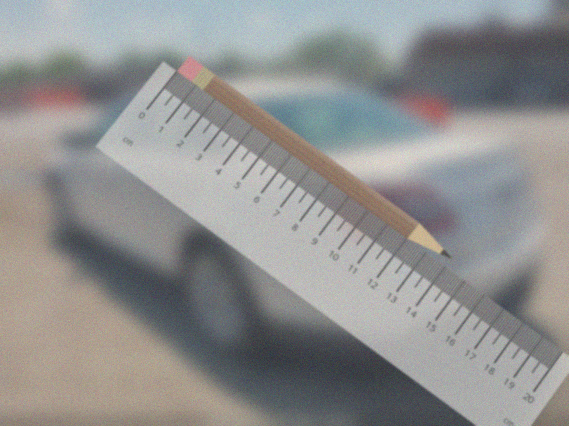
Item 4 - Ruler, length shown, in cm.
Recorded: 14 cm
